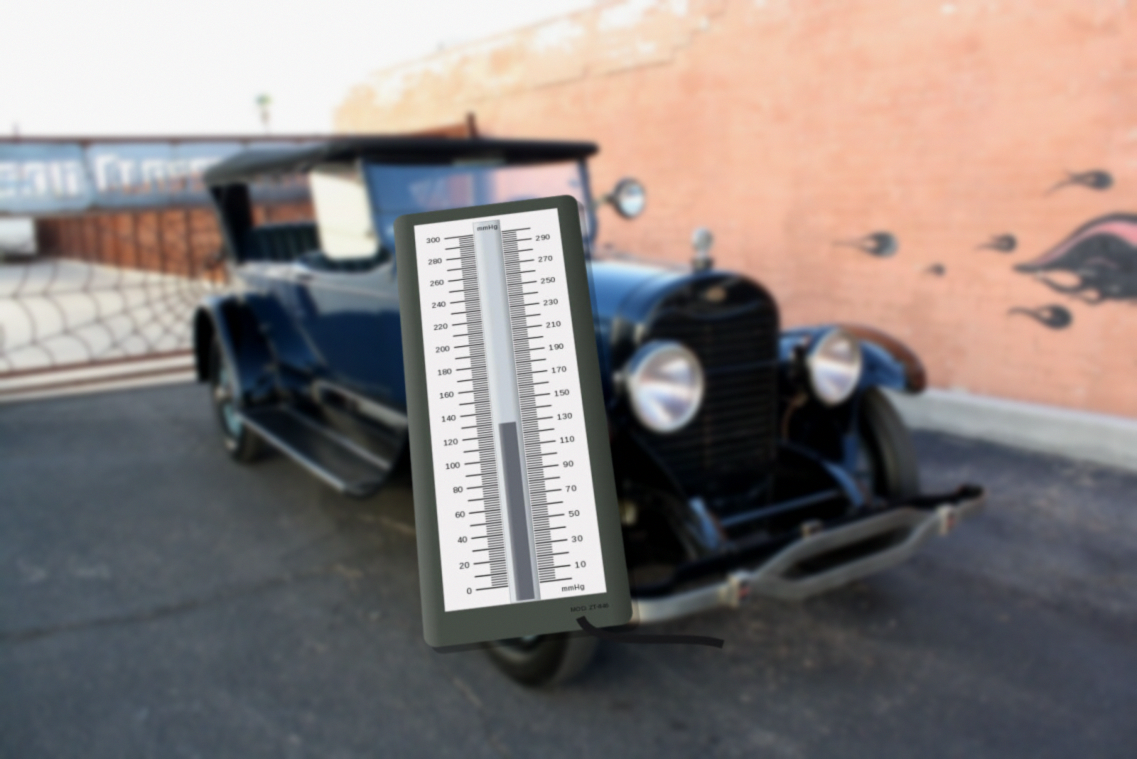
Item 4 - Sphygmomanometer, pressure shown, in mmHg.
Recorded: 130 mmHg
